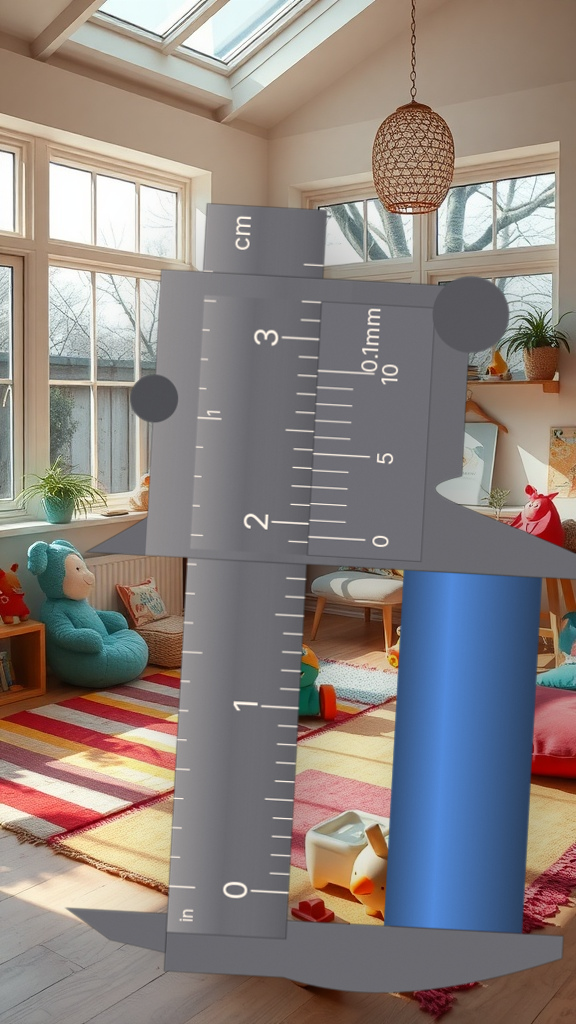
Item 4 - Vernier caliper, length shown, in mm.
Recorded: 19.3 mm
